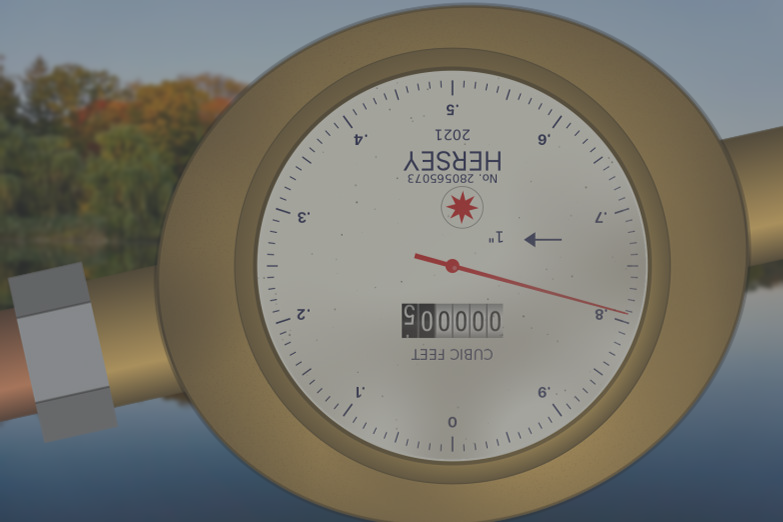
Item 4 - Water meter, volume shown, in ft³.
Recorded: 4.79 ft³
